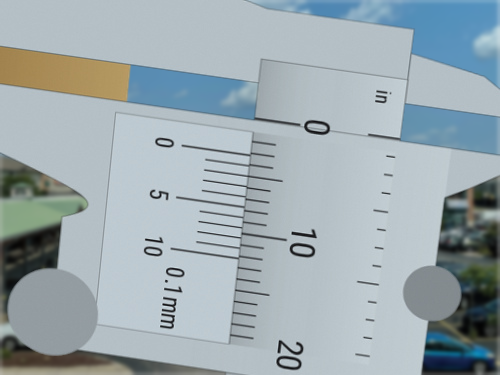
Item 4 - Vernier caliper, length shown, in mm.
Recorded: 3.2 mm
